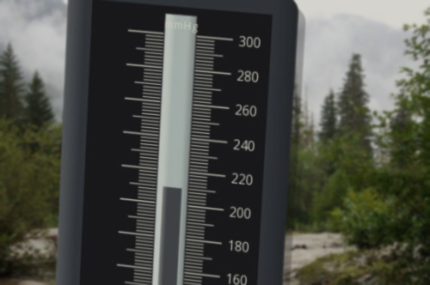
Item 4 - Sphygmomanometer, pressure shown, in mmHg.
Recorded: 210 mmHg
